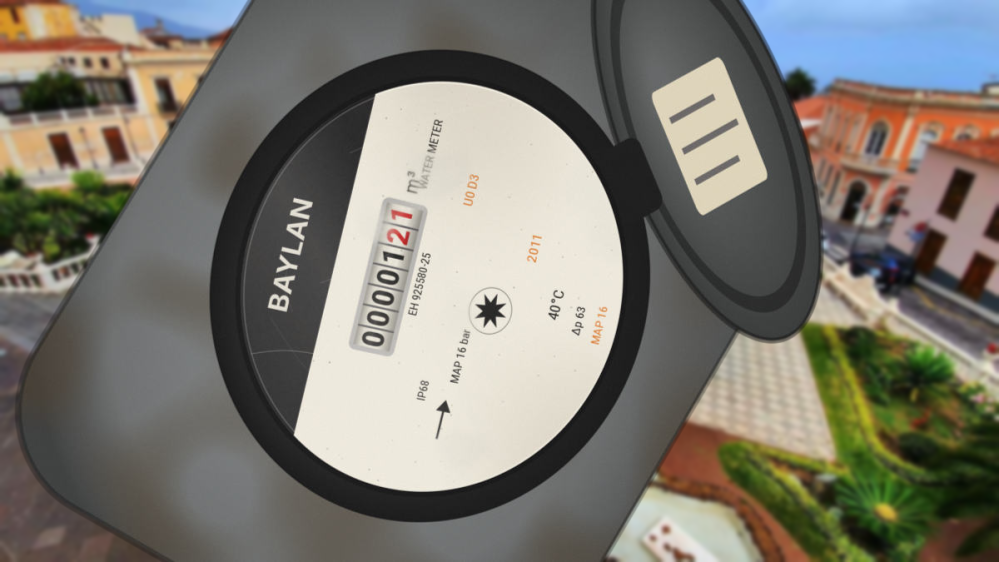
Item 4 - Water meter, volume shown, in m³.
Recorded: 1.21 m³
